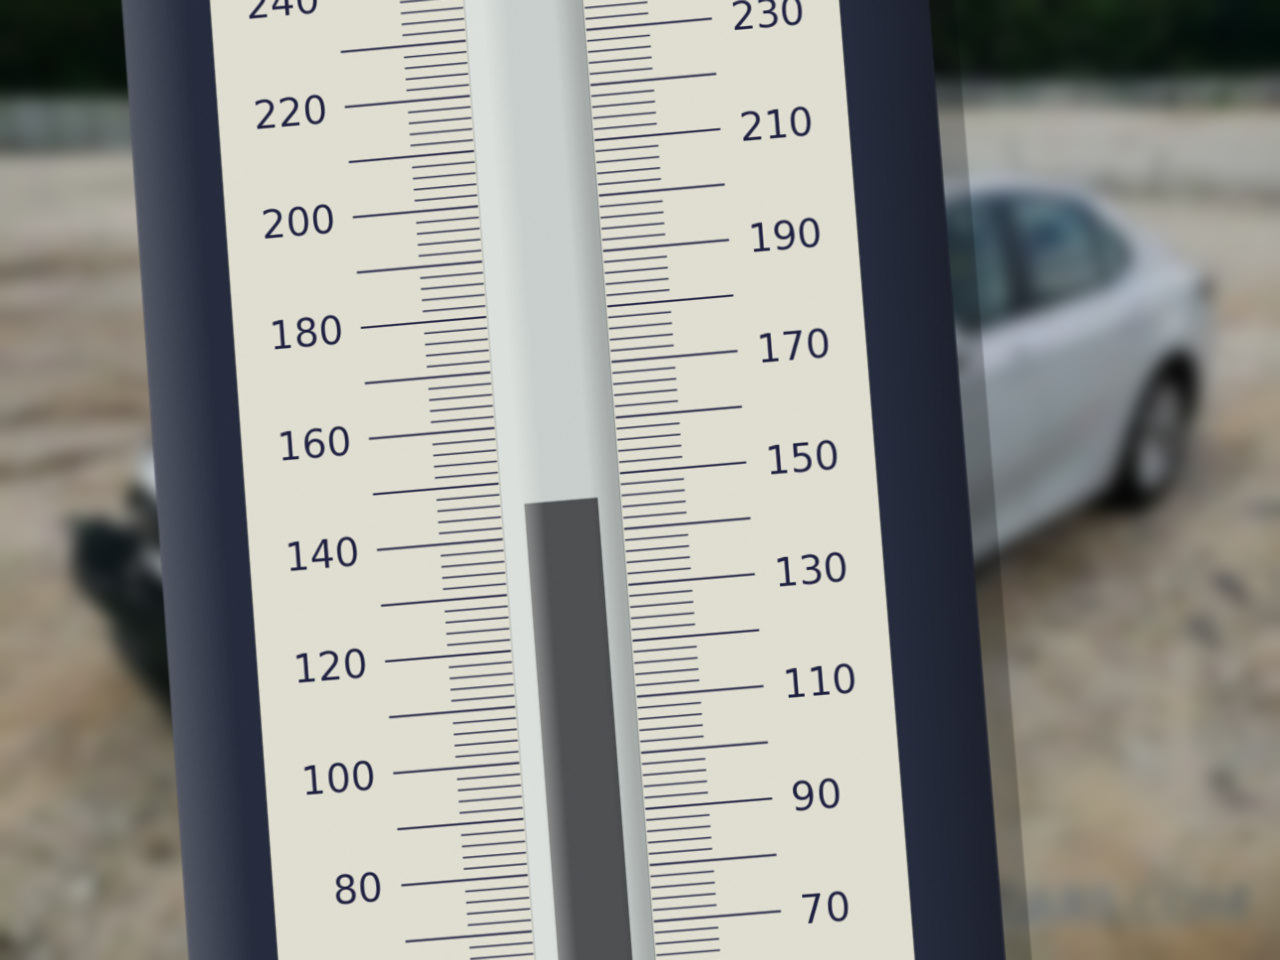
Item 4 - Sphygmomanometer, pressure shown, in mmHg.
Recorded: 146 mmHg
